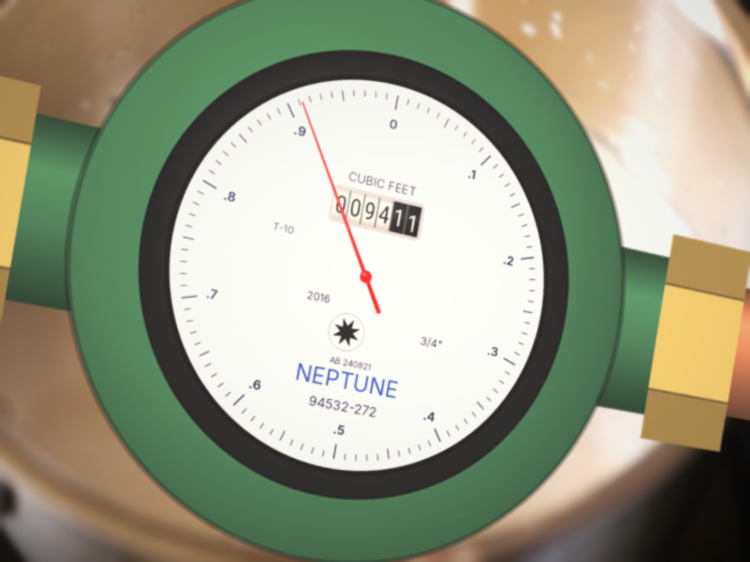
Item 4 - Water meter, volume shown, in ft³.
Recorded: 9410.91 ft³
